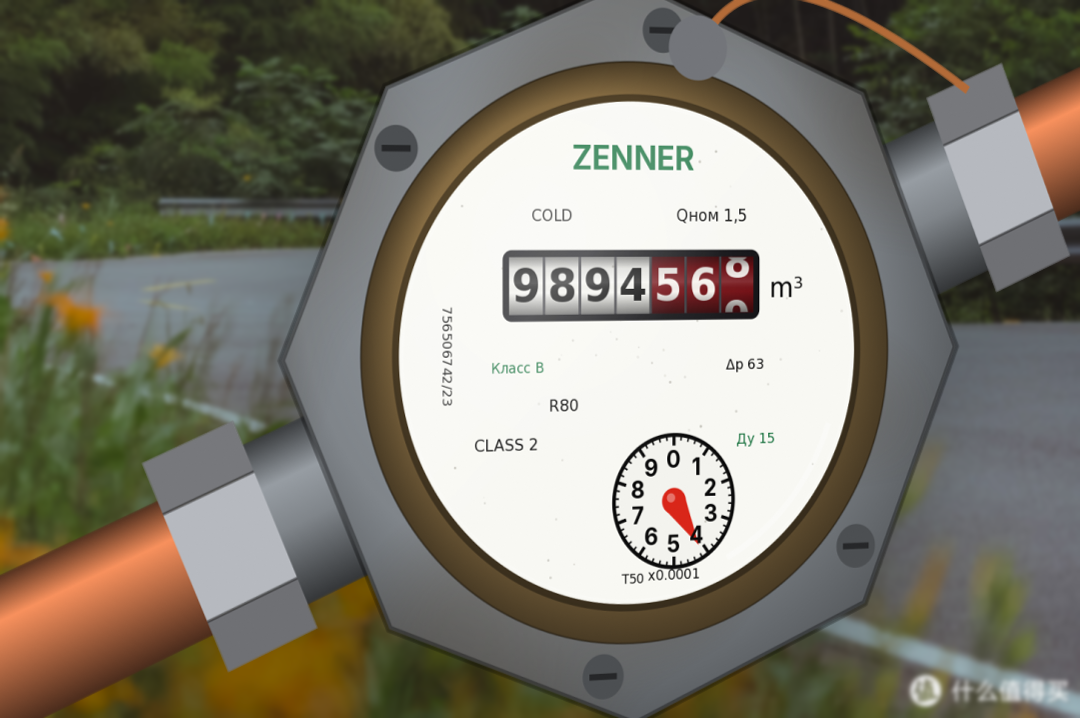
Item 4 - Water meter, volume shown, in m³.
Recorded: 9894.5684 m³
